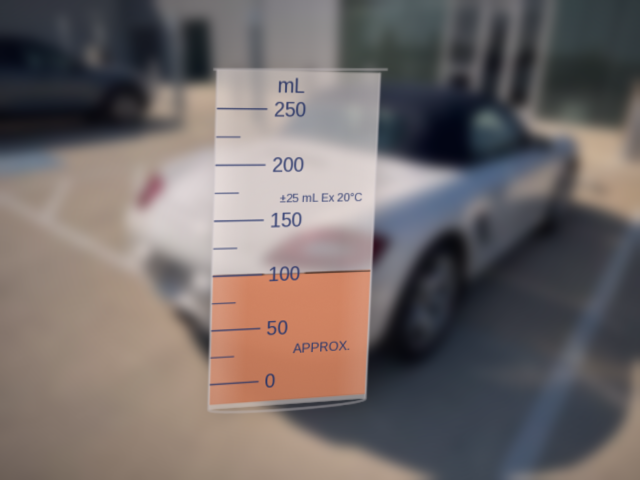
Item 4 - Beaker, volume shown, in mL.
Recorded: 100 mL
